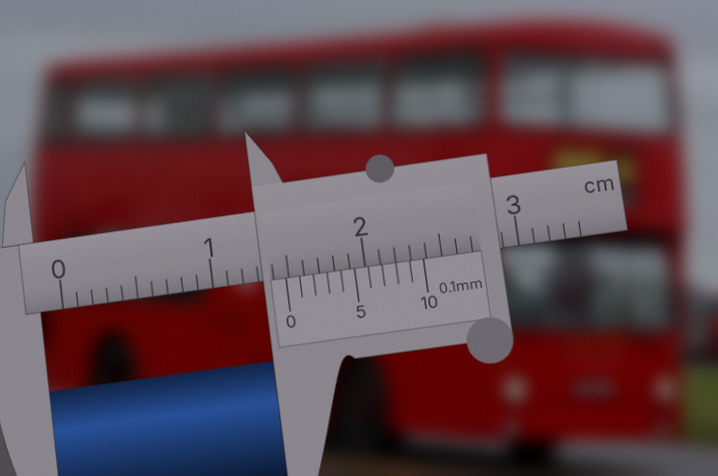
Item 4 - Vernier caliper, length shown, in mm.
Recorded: 14.8 mm
